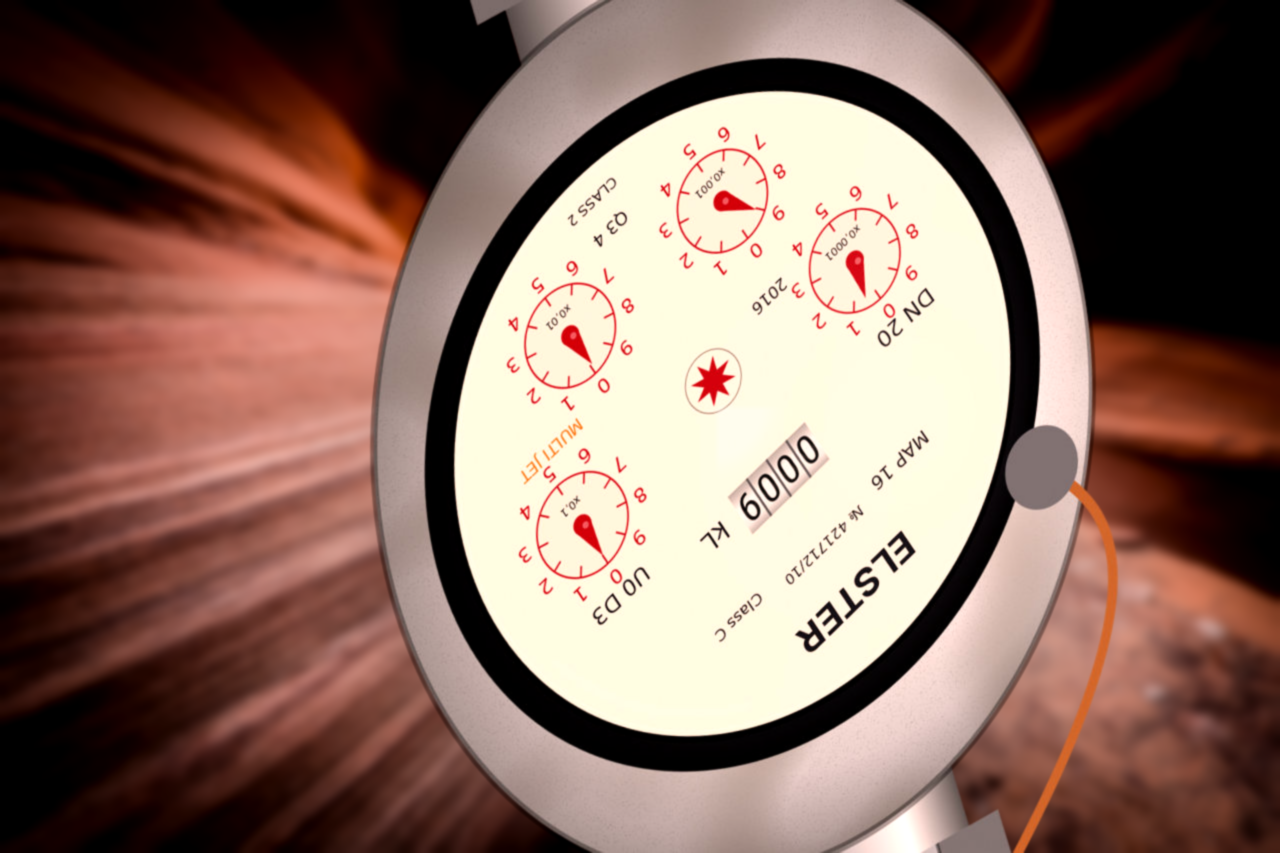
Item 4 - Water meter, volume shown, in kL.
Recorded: 8.9990 kL
